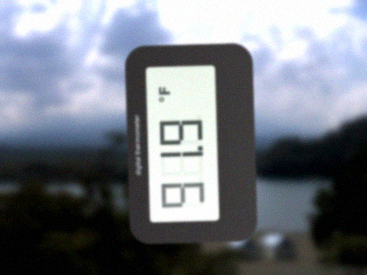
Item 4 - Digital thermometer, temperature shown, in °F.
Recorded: 91.9 °F
